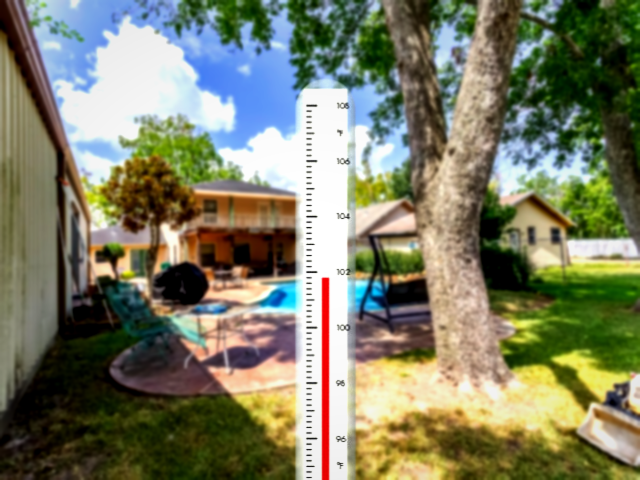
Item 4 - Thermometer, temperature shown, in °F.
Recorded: 101.8 °F
